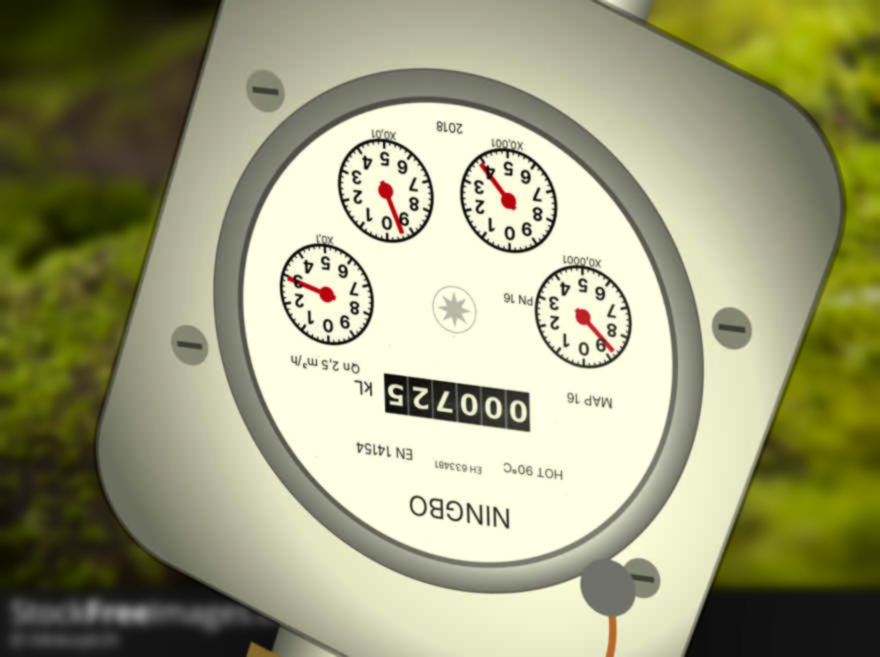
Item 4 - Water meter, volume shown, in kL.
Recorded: 725.2938 kL
